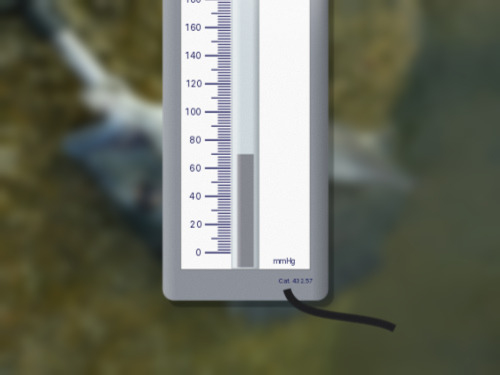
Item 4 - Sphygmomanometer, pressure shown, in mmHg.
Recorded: 70 mmHg
